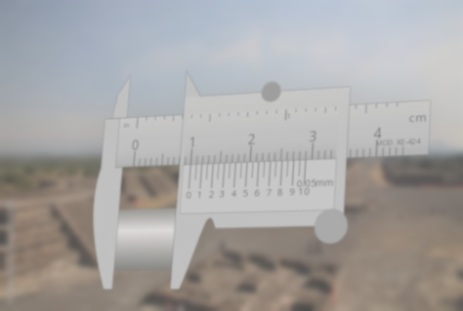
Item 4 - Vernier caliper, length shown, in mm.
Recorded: 10.0 mm
